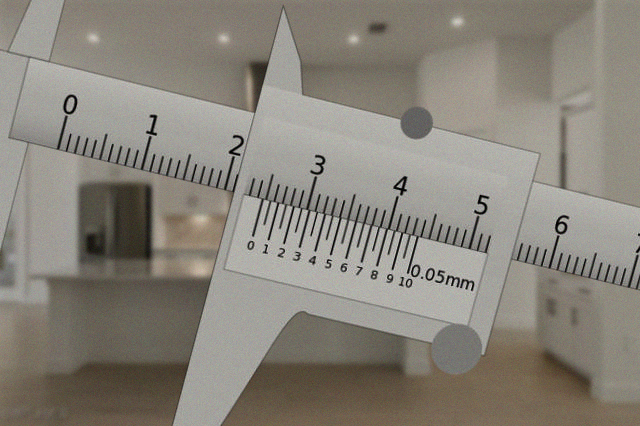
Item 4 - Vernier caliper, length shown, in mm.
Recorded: 24.6 mm
